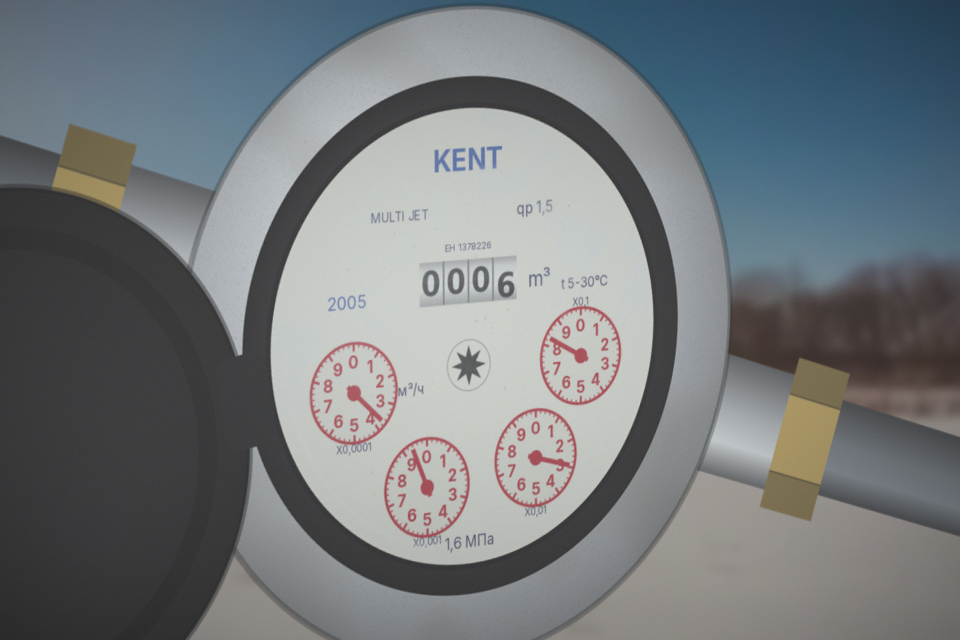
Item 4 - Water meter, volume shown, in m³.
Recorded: 5.8293 m³
